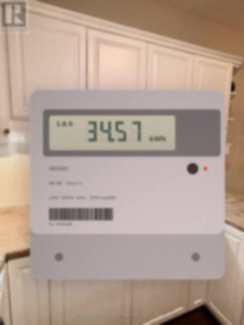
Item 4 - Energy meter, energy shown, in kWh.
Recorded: 34.57 kWh
